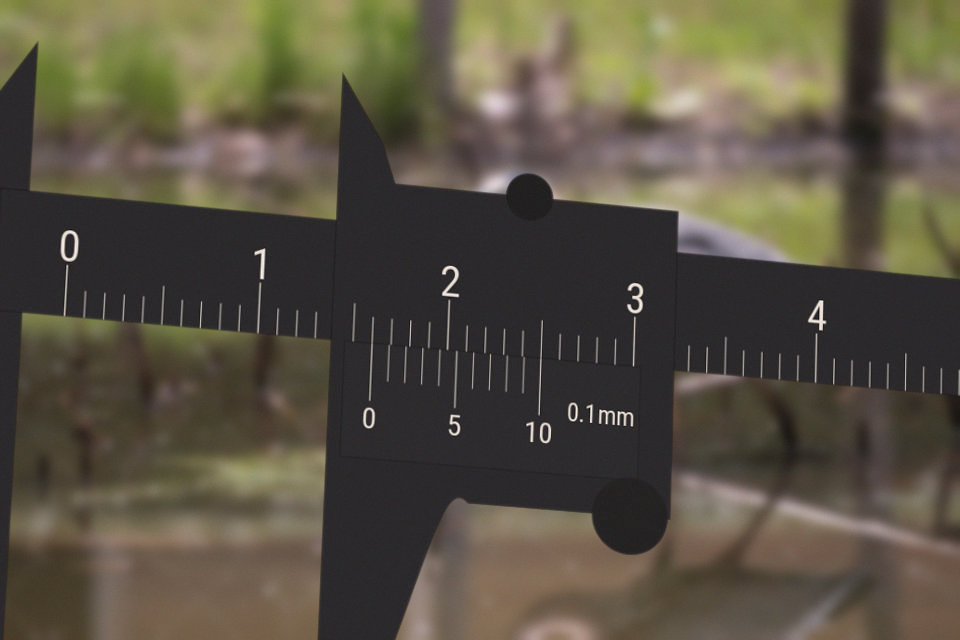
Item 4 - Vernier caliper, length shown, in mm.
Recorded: 16.0 mm
